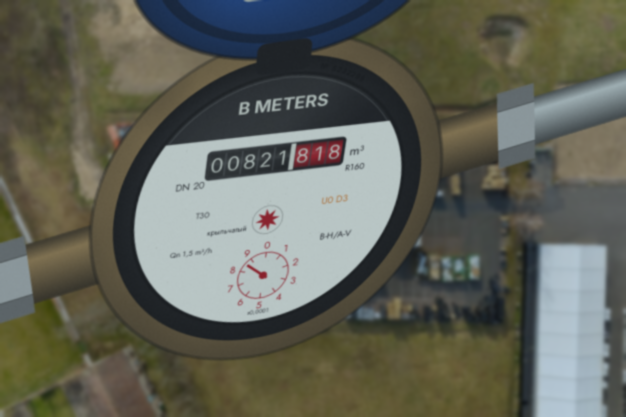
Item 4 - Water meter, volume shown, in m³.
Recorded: 821.8188 m³
